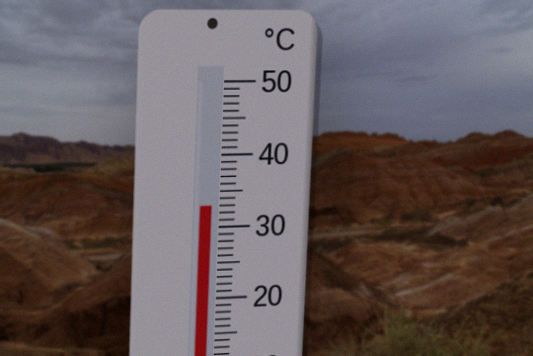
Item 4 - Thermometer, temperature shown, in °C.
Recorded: 33 °C
